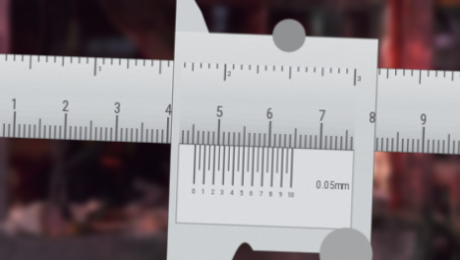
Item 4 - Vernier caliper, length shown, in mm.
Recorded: 45.5 mm
